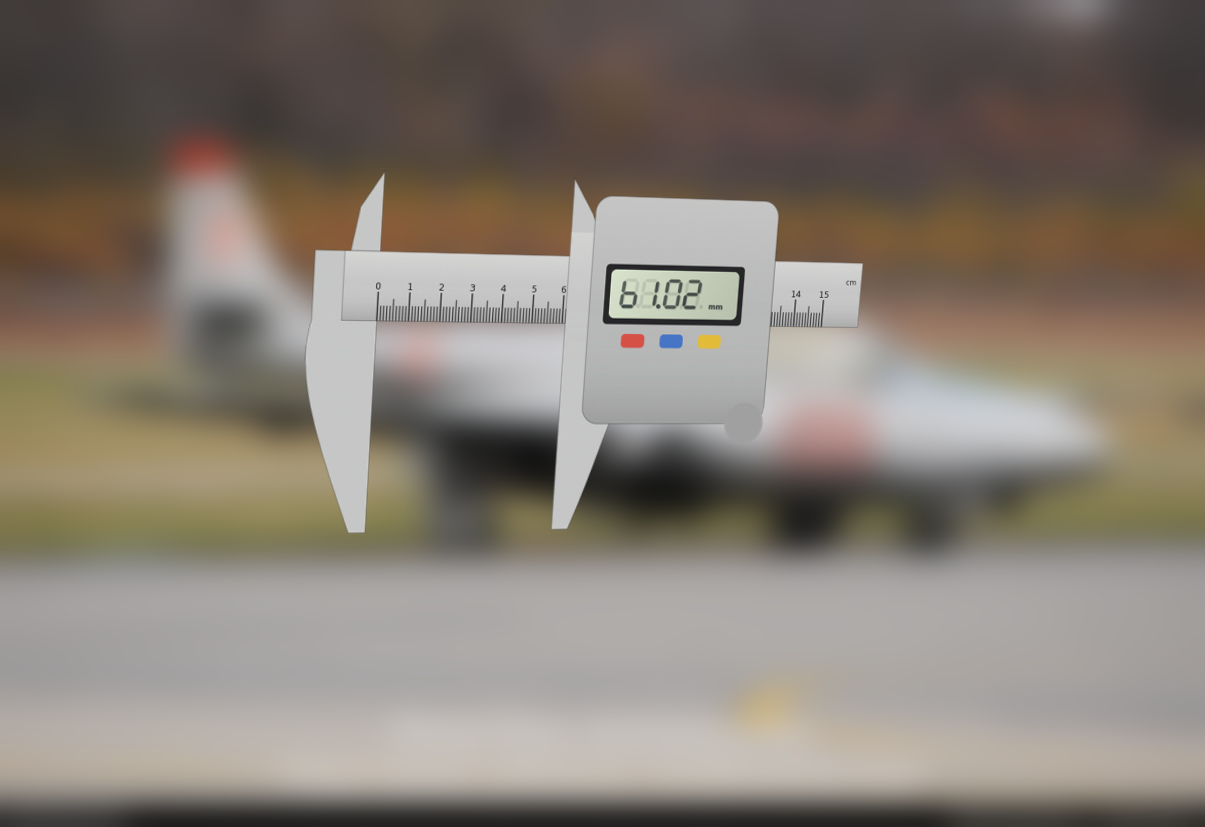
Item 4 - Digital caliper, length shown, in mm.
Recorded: 61.02 mm
